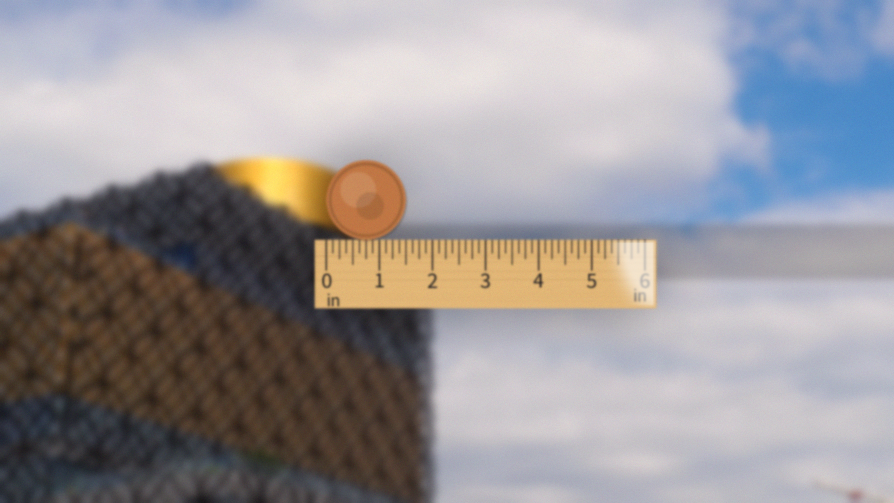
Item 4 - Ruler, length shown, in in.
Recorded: 1.5 in
